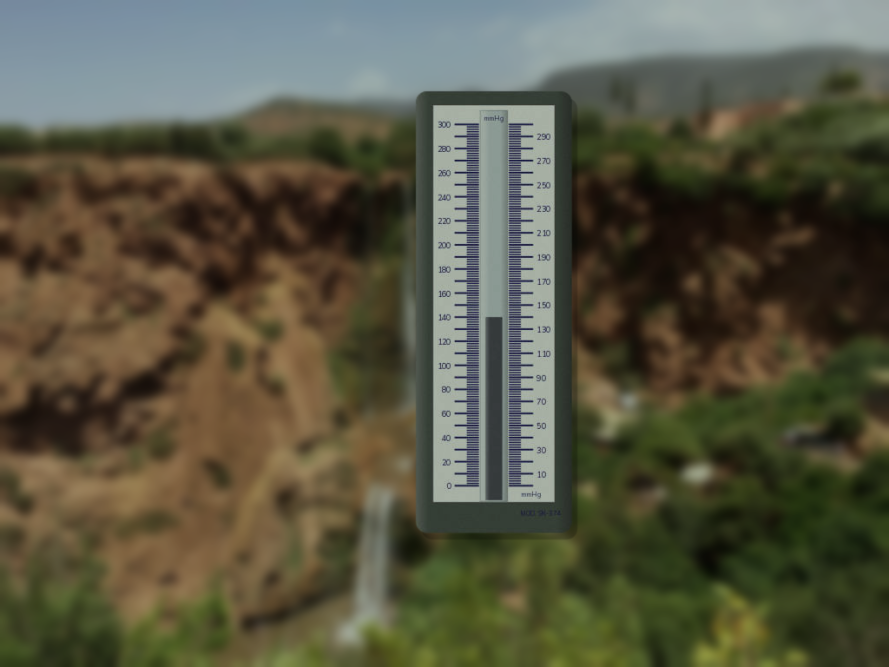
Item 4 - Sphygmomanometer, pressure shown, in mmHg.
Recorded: 140 mmHg
